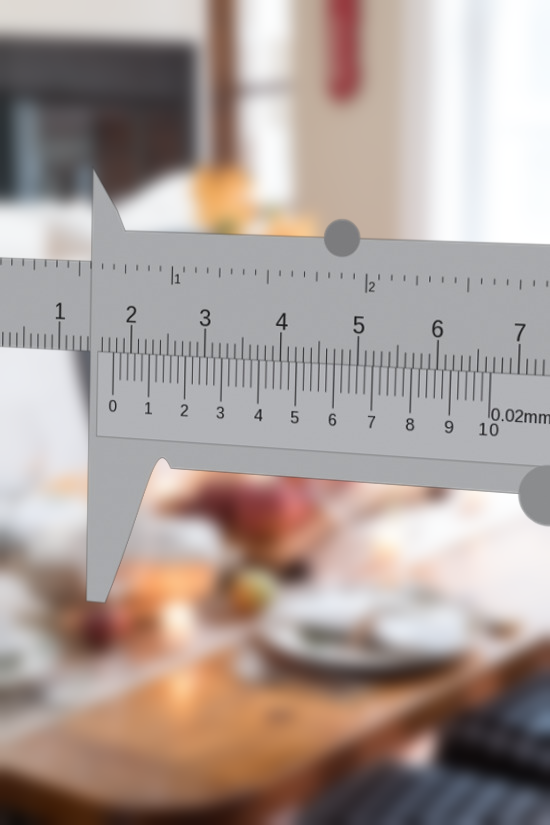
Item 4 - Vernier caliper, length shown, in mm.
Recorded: 17.6 mm
